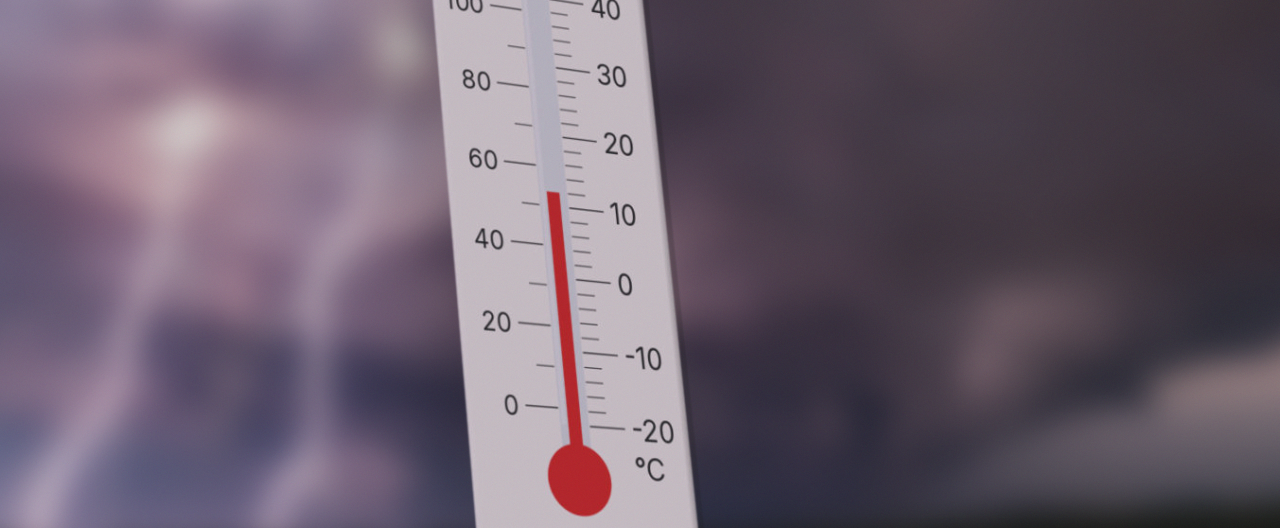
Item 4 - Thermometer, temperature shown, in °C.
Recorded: 12 °C
